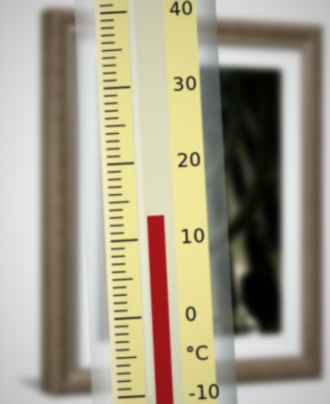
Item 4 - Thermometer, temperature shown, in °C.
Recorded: 13 °C
